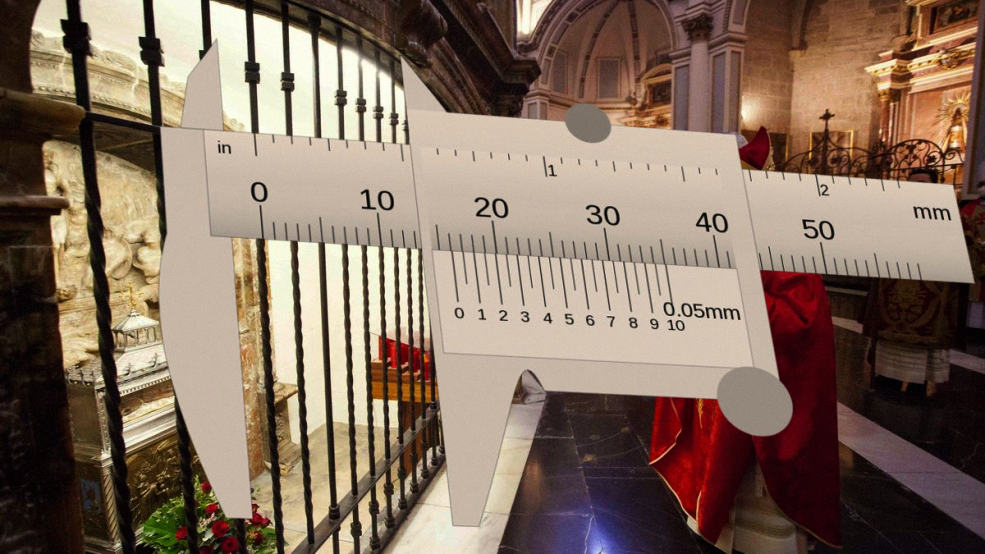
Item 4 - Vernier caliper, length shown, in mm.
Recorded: 16.1 mm
